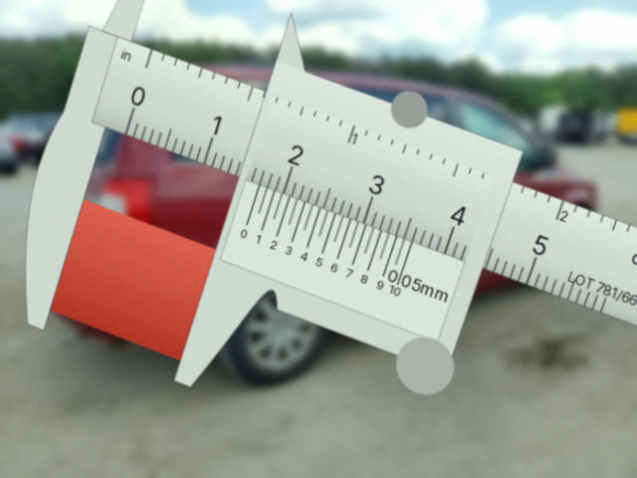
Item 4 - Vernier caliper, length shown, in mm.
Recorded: 17.0 mm
